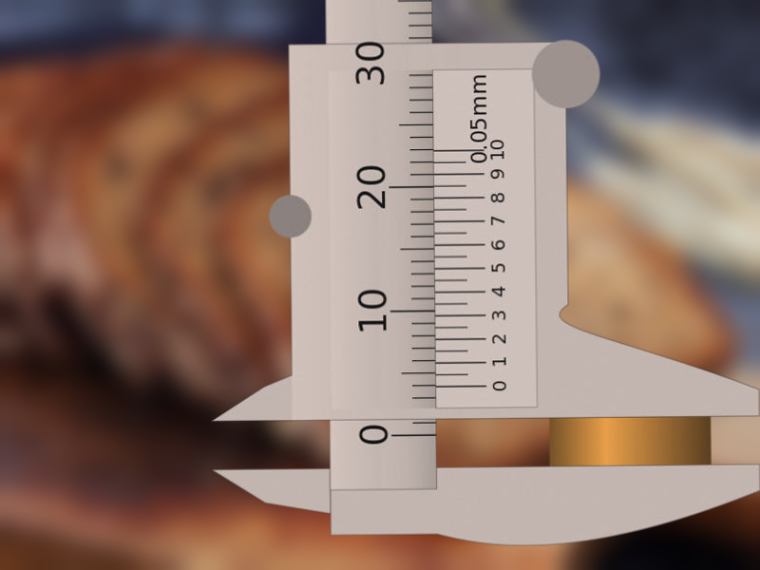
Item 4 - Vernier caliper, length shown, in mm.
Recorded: 3.9 mm
